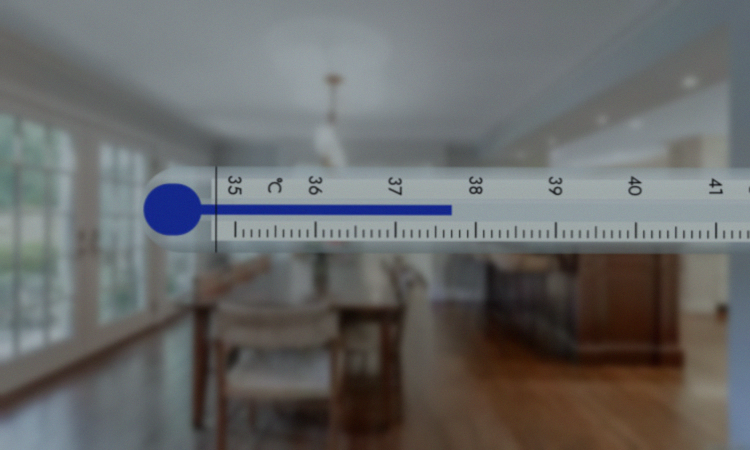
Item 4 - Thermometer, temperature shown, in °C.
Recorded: 37.7 °C
